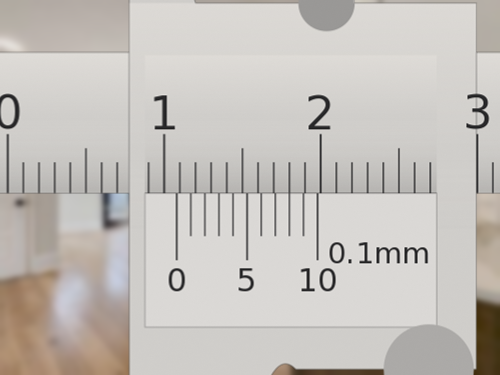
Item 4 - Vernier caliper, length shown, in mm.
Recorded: 10.8 mm
